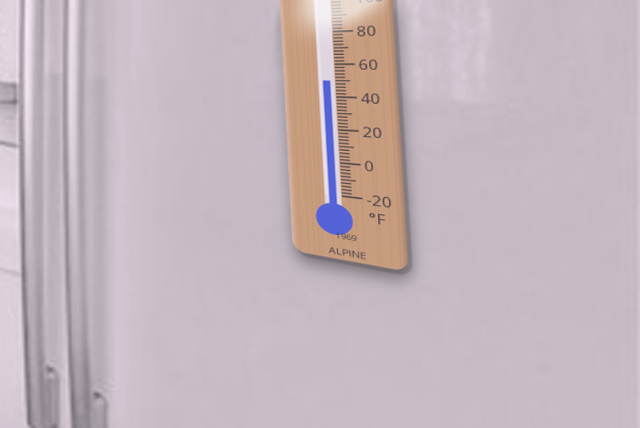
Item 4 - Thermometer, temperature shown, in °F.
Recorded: 50 °F
